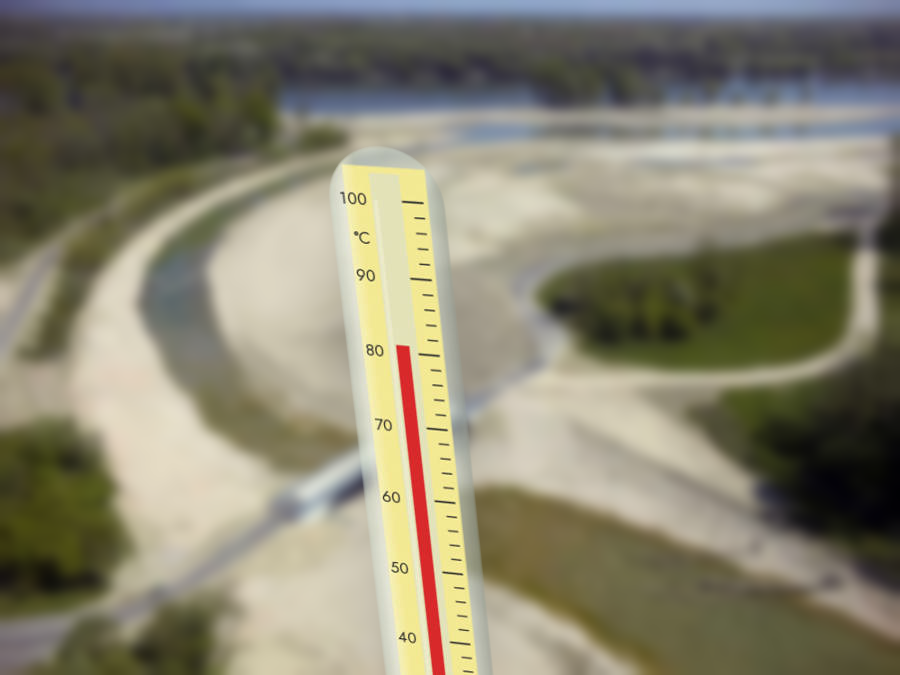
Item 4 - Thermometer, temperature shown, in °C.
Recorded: 81 °C
